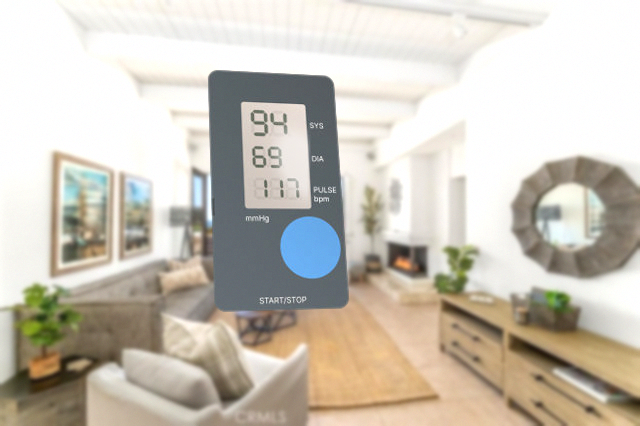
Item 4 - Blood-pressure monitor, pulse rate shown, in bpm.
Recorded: 117 bpm
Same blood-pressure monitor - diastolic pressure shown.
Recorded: 69 mmHg
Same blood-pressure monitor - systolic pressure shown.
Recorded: 94 mmHg
